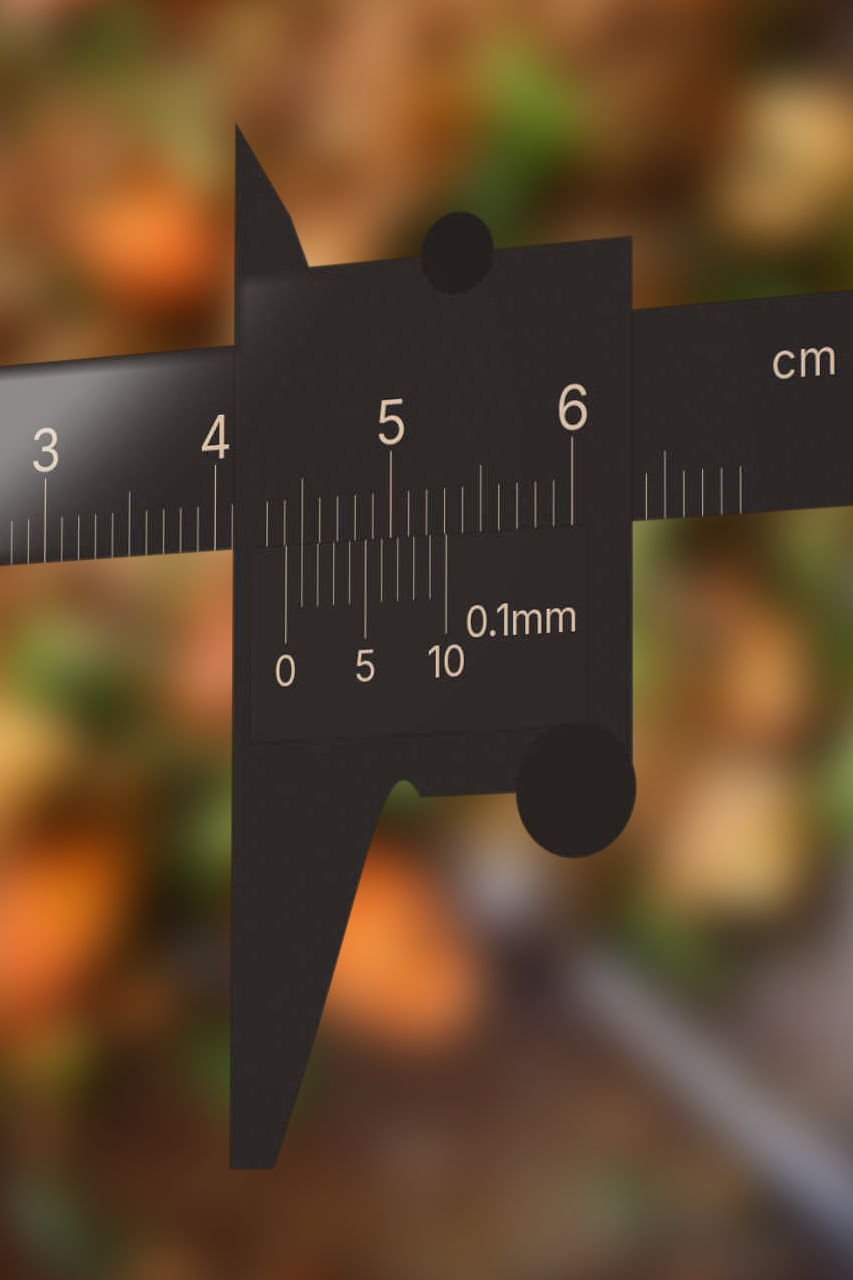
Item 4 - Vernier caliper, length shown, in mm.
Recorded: 44.1 mm
